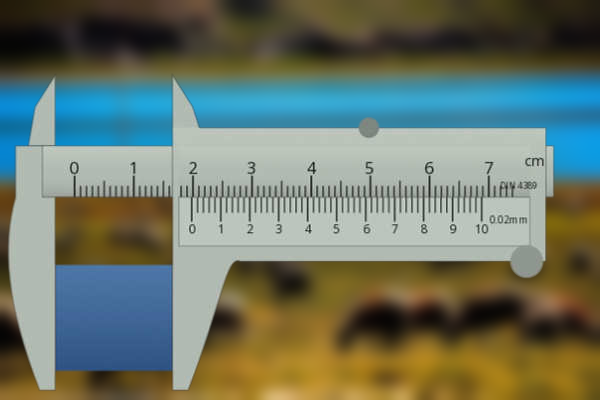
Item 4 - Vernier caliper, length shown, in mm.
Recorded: 19.8 mm
